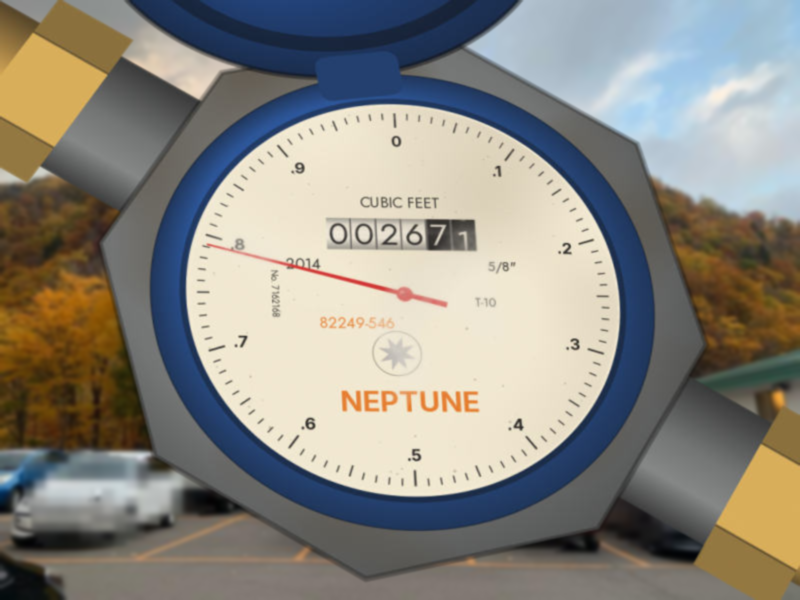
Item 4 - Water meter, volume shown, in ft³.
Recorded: 2670.79 ft³
